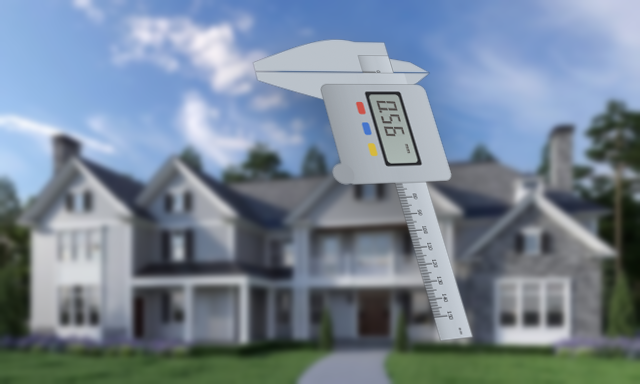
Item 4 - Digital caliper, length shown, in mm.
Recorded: 0.56 mm
